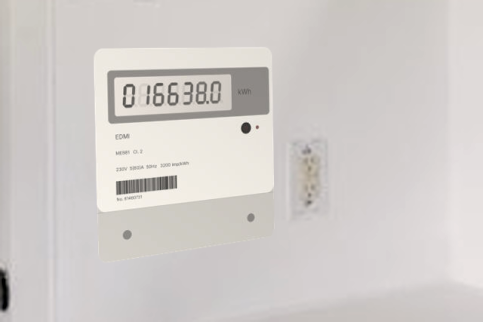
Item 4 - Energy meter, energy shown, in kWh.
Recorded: 16638.0 kWh
